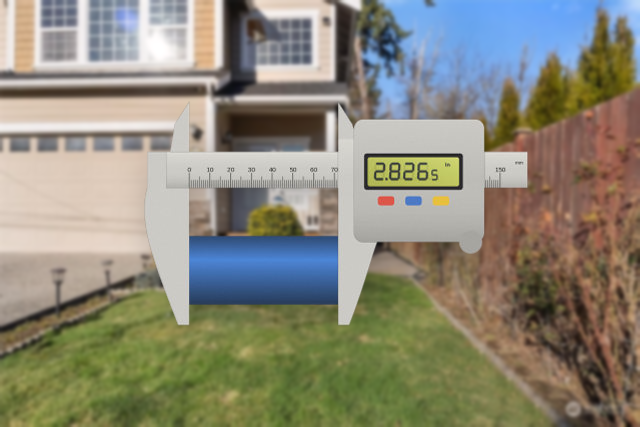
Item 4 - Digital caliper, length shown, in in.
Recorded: 2.8265 in
